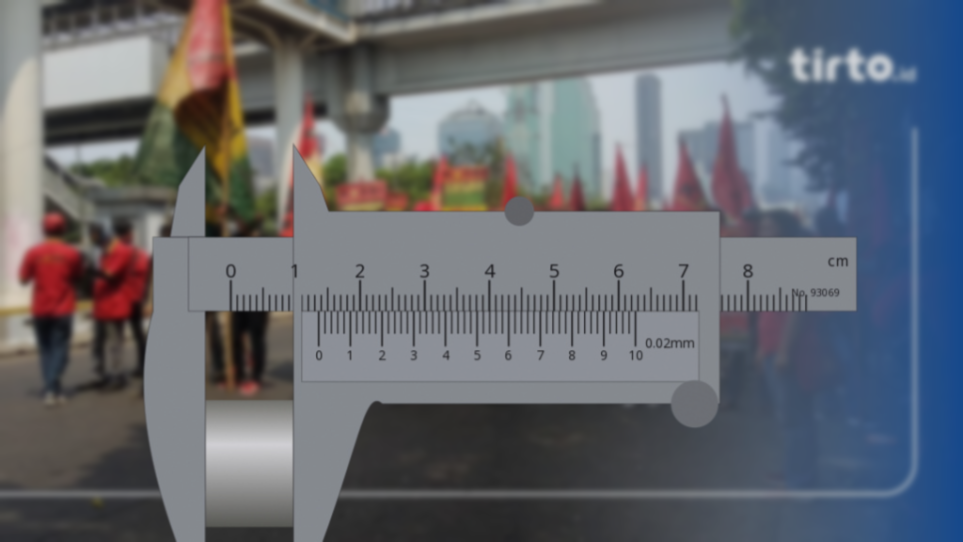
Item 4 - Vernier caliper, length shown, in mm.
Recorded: 13.6 mm
